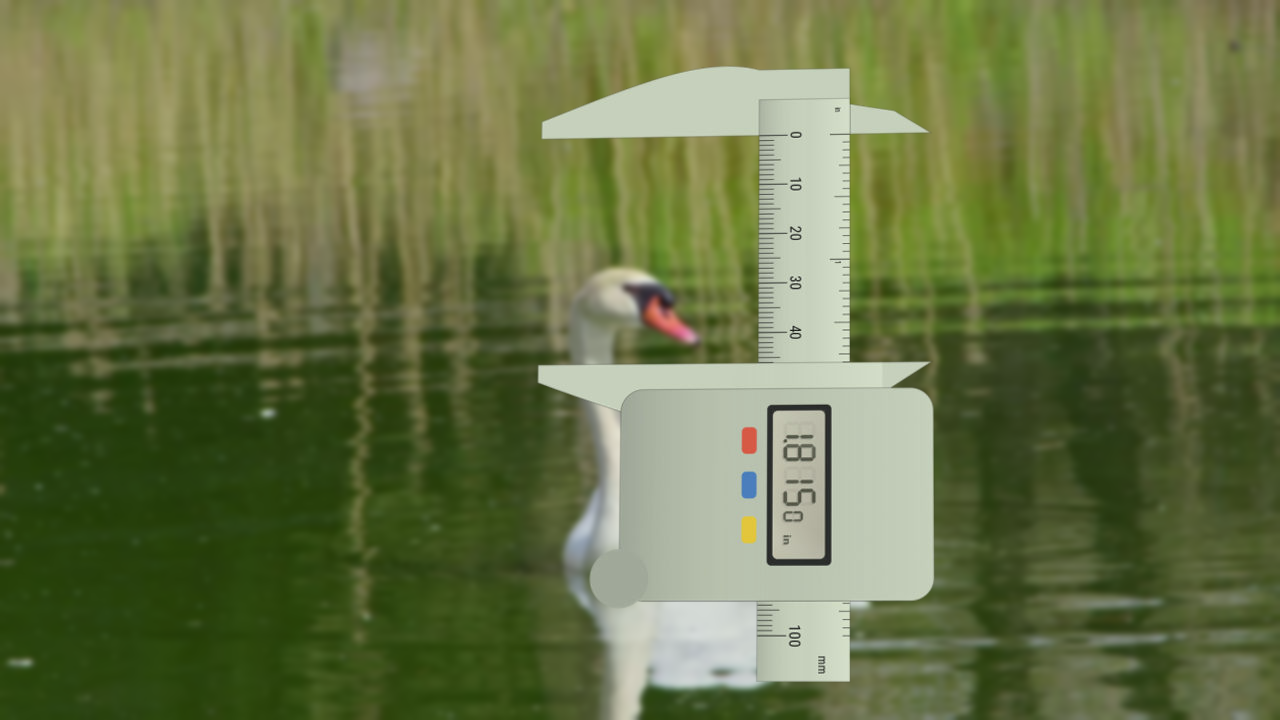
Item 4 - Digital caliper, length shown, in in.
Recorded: 1.8150 in
